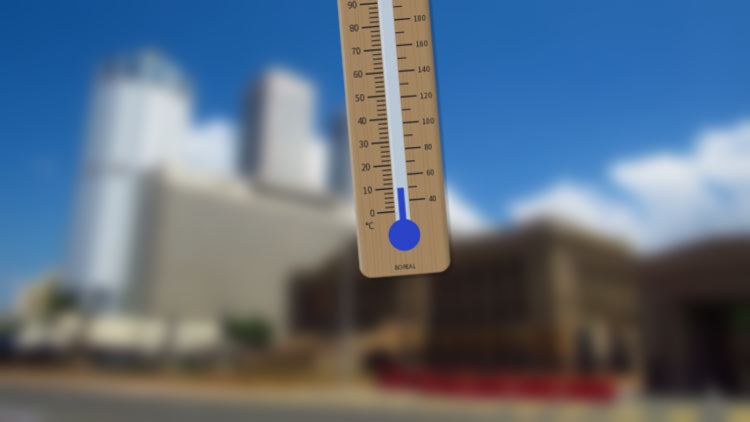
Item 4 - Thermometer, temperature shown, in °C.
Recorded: 10 °C
